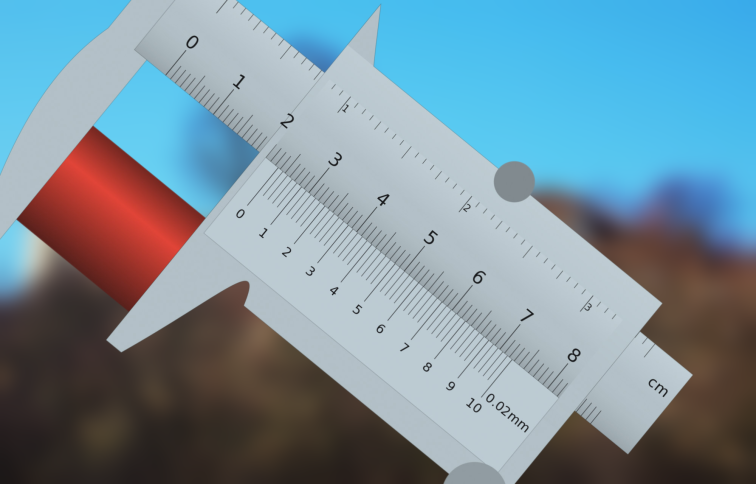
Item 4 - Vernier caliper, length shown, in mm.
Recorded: 23.6 mm
